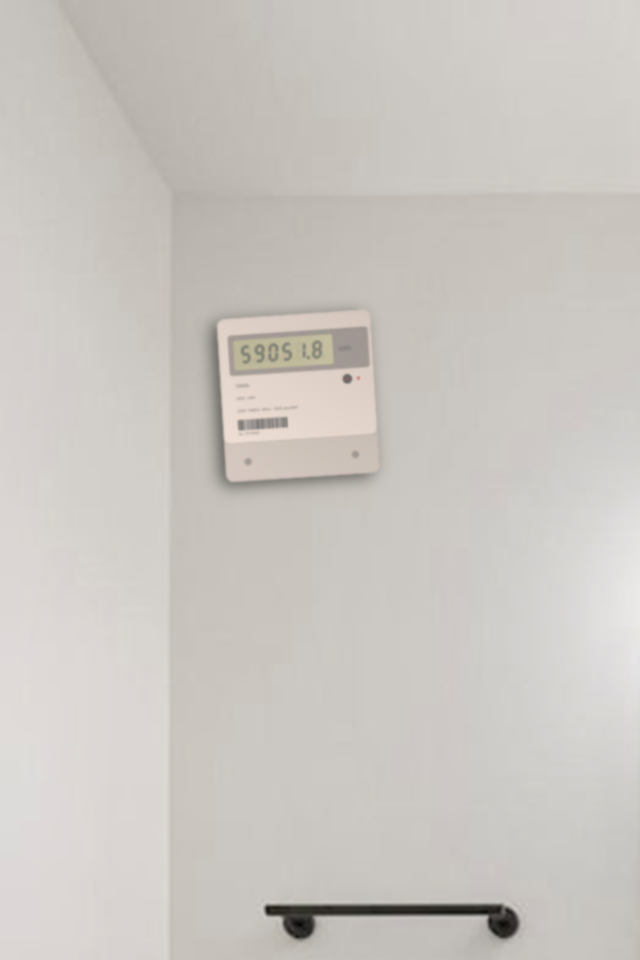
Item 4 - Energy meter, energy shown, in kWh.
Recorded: 59051.8 kWh
